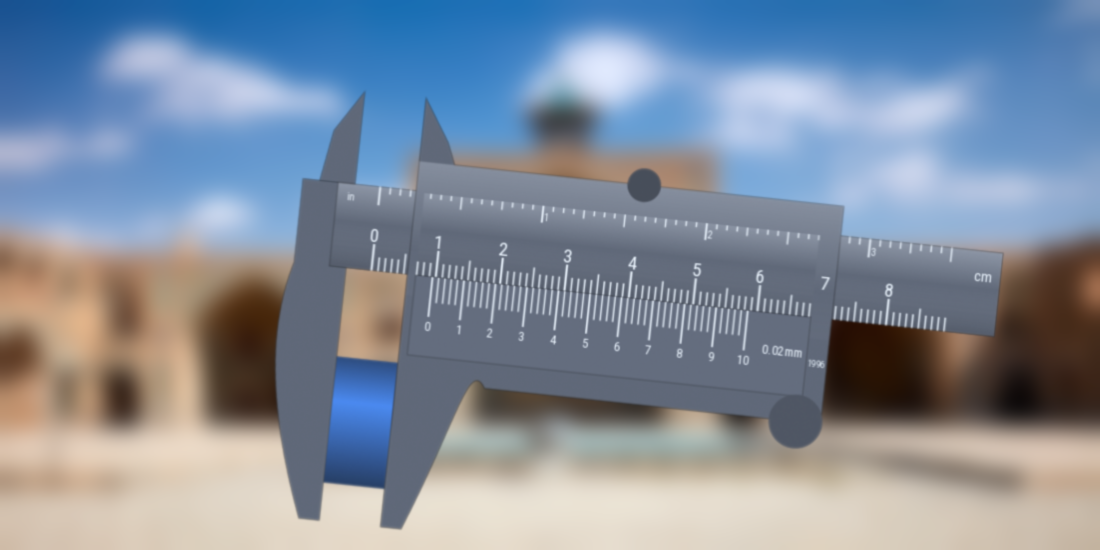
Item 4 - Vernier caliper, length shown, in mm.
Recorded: 9.5 mm
